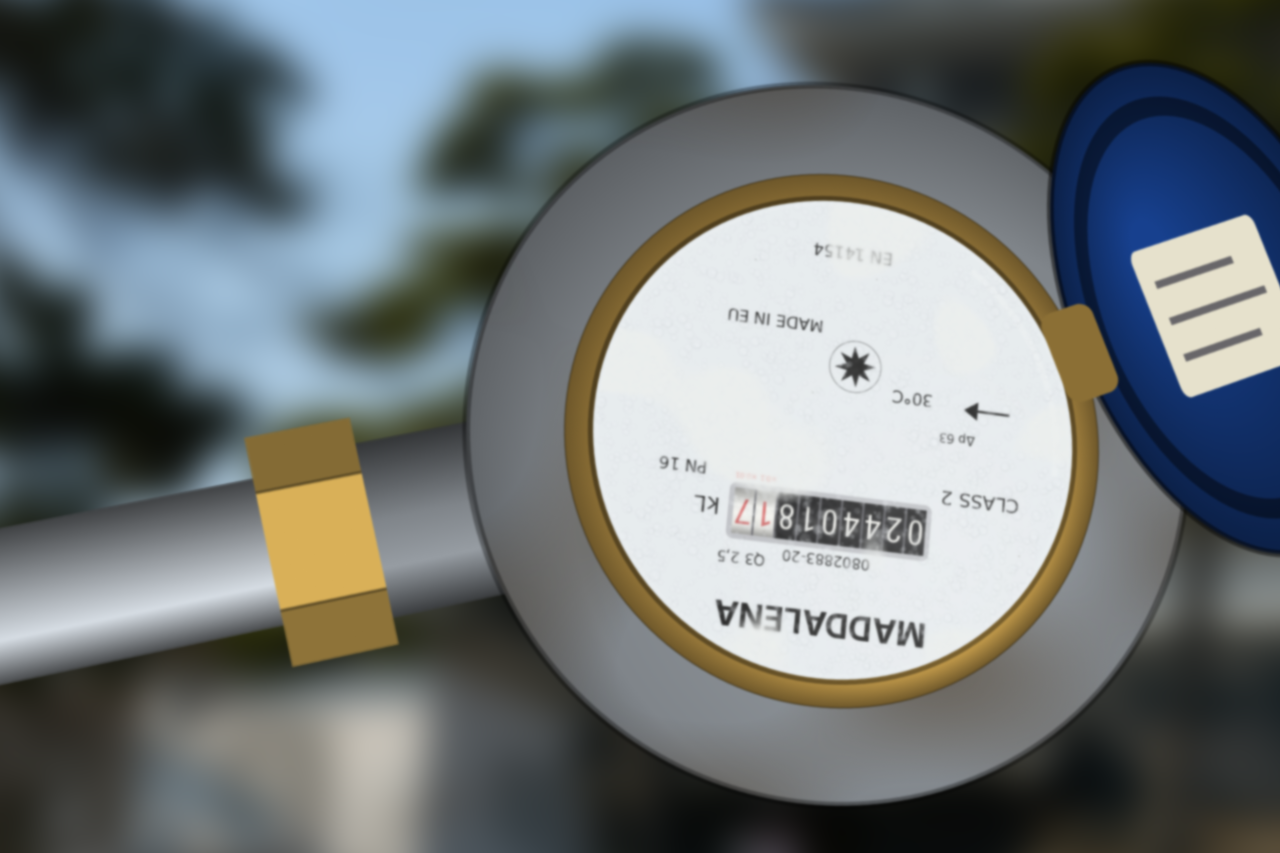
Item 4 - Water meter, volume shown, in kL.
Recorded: 244018.17 kL
